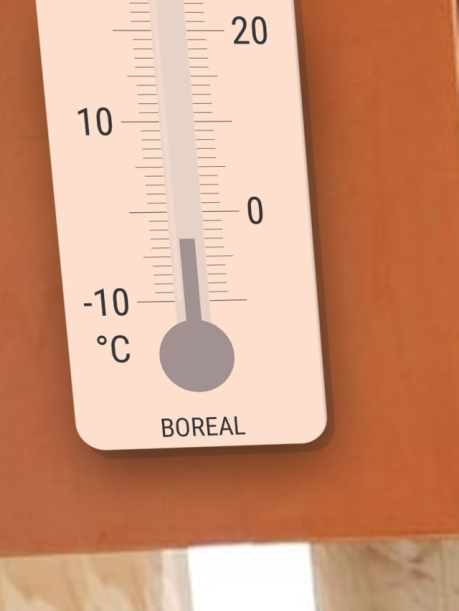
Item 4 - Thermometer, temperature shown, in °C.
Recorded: -3 °C
